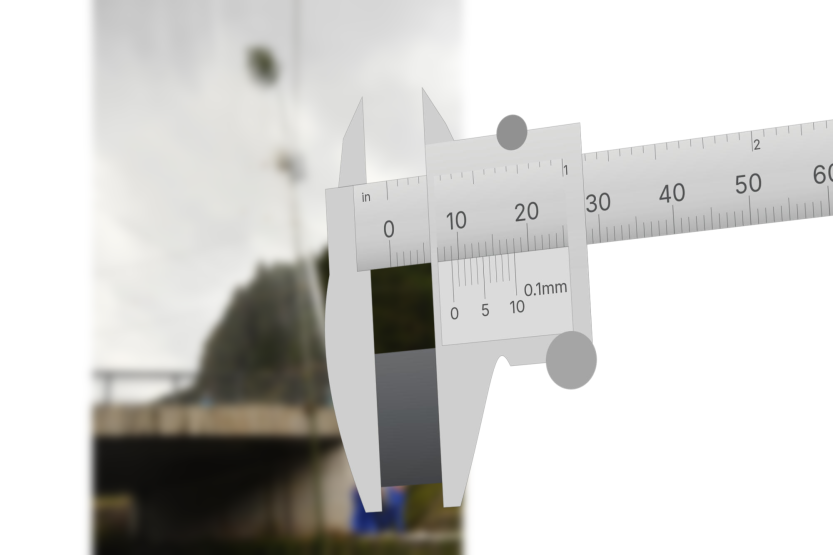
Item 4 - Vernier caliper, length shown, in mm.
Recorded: 9.0 mm
